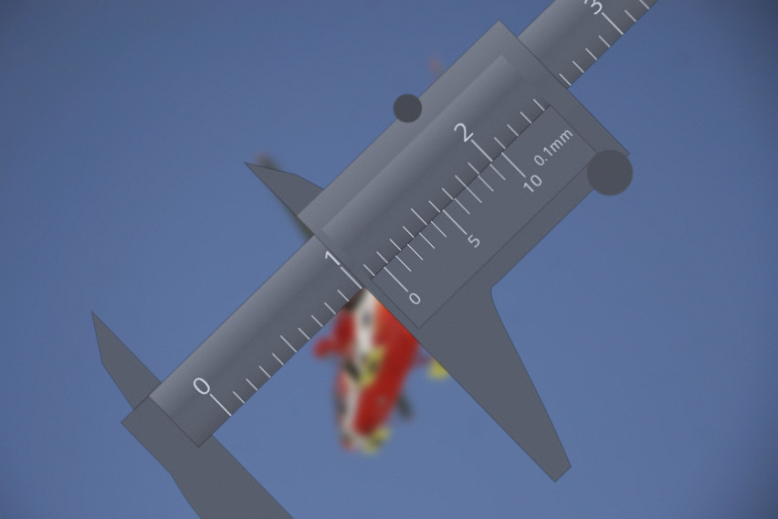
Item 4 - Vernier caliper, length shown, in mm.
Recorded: 11.7 mm
